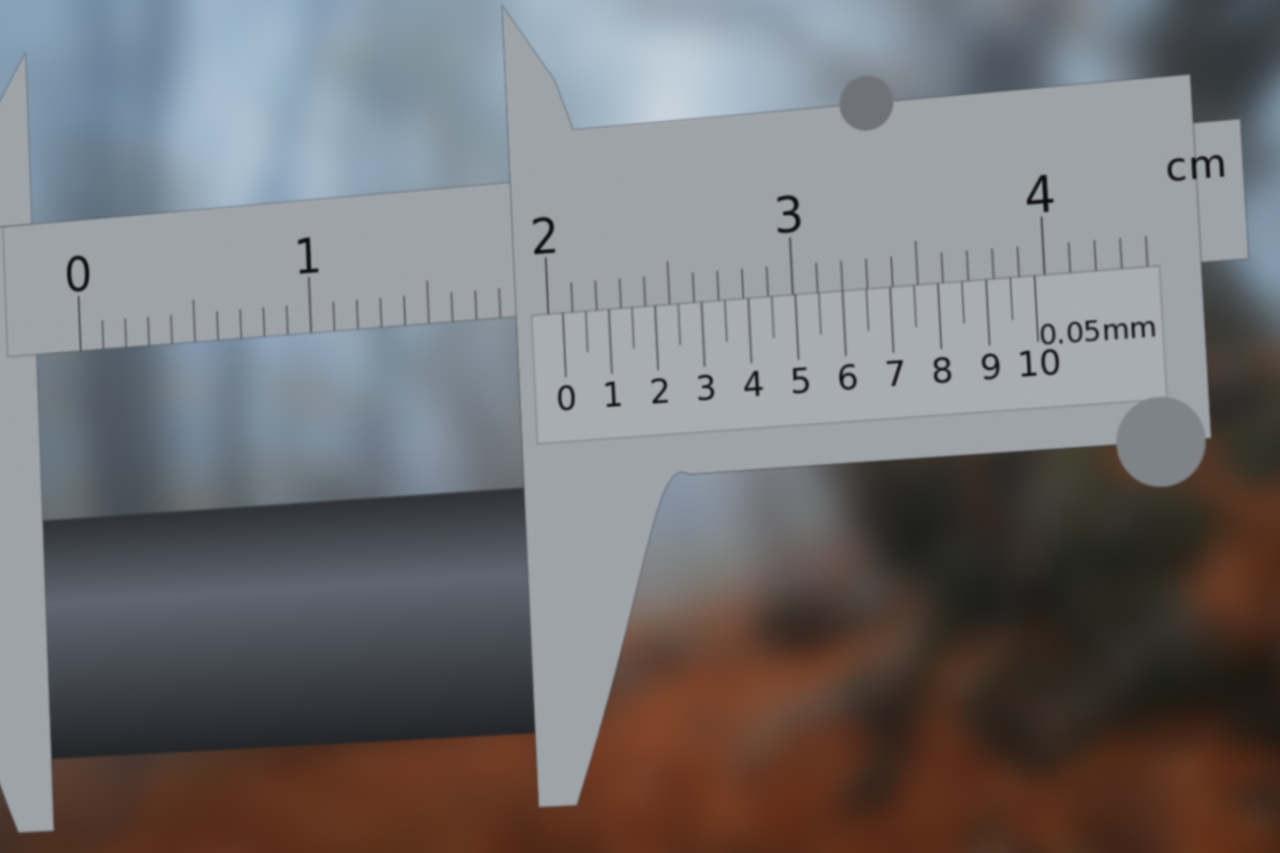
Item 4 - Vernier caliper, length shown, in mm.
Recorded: 20.6 mm
